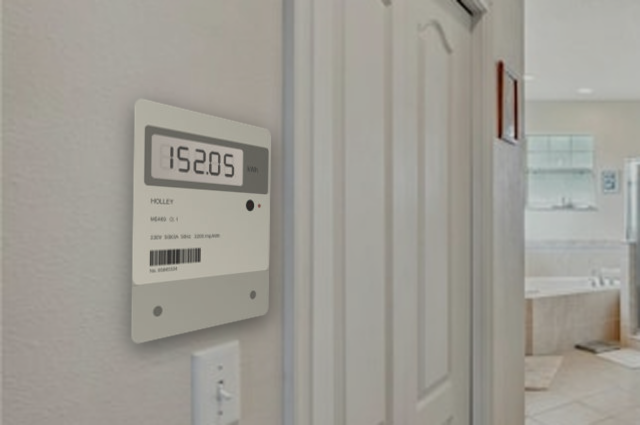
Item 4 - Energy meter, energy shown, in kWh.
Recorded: 152.05 kWh
